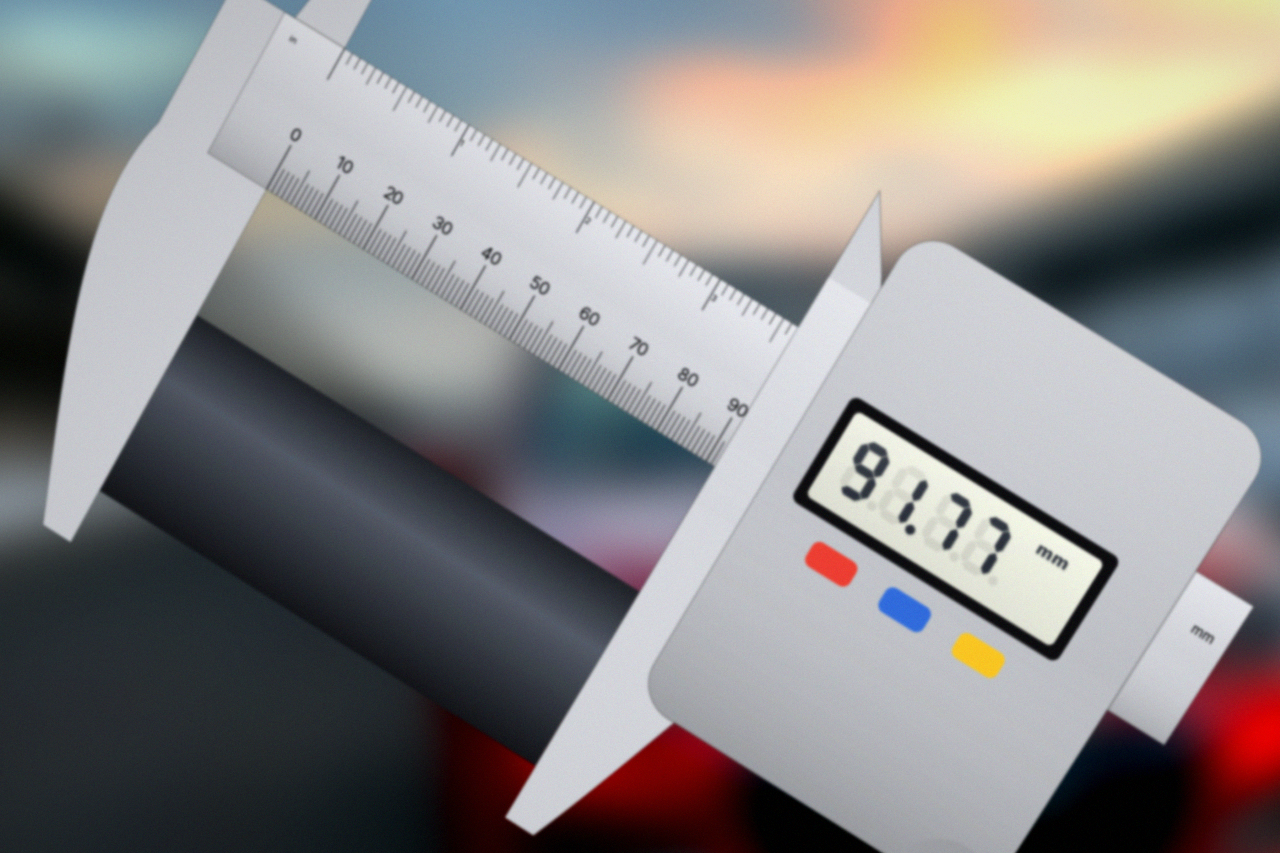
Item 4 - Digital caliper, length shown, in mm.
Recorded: 91.77 mm
